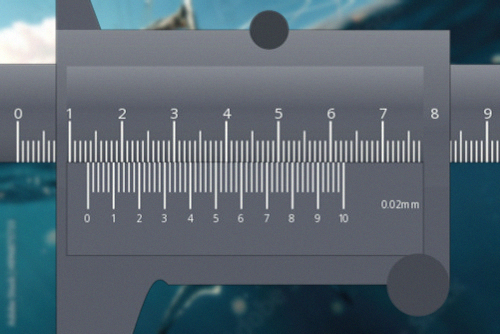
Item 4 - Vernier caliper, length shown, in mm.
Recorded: 13.5 mm
